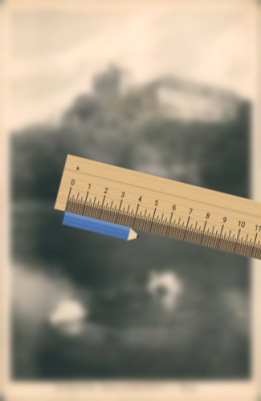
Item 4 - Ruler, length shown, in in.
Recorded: 4.5 in
